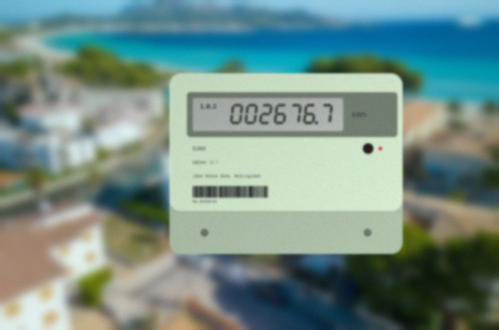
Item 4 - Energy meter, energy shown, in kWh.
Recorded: 2676.7 kWh
